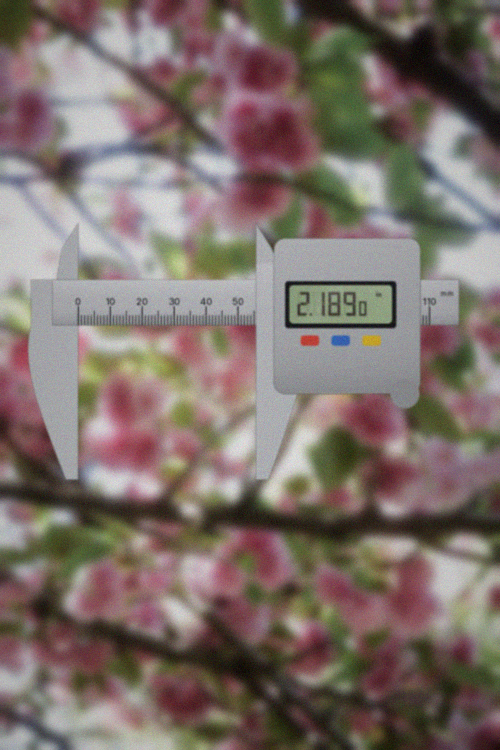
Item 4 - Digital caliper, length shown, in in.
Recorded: 2.1890 in
